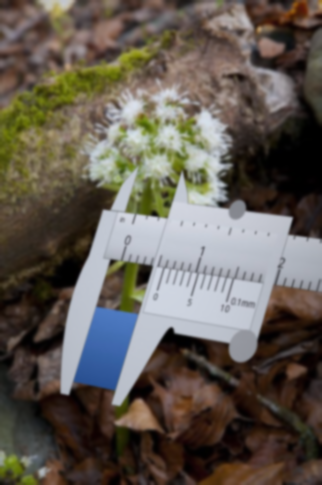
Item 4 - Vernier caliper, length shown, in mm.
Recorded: 5.8 mm
